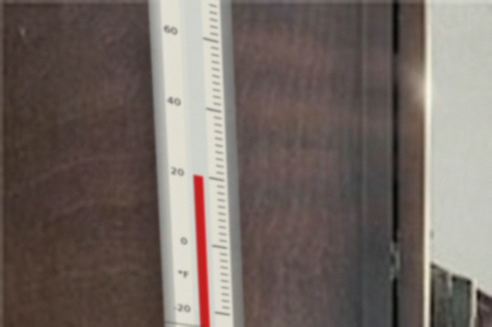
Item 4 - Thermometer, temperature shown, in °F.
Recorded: 20 °F
